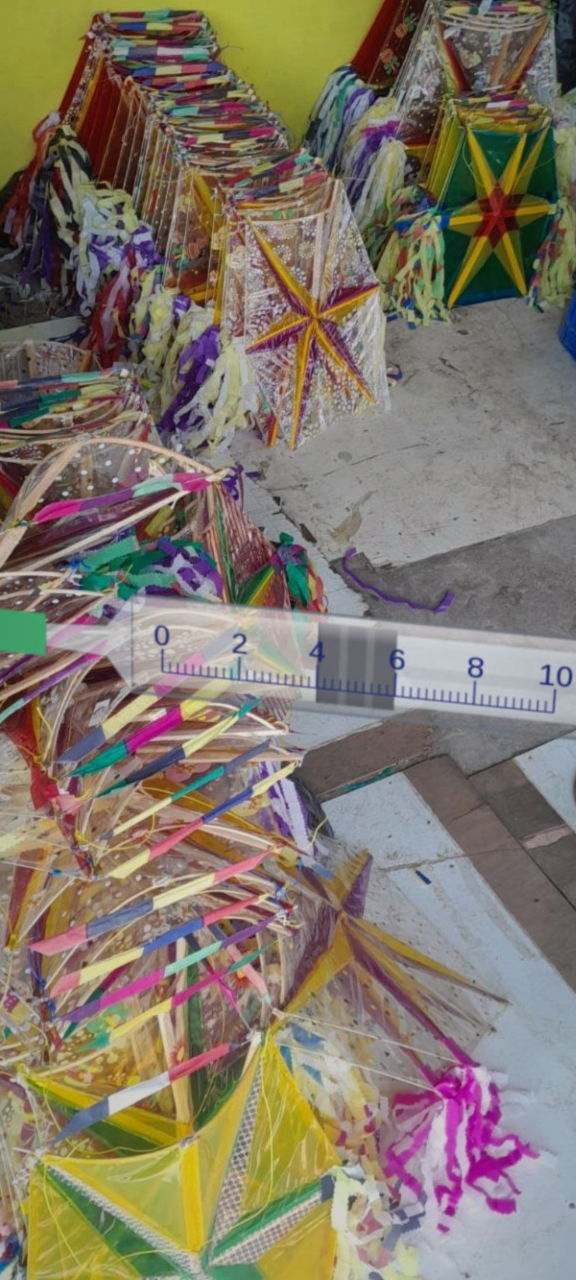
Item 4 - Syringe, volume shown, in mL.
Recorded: 4 mL
